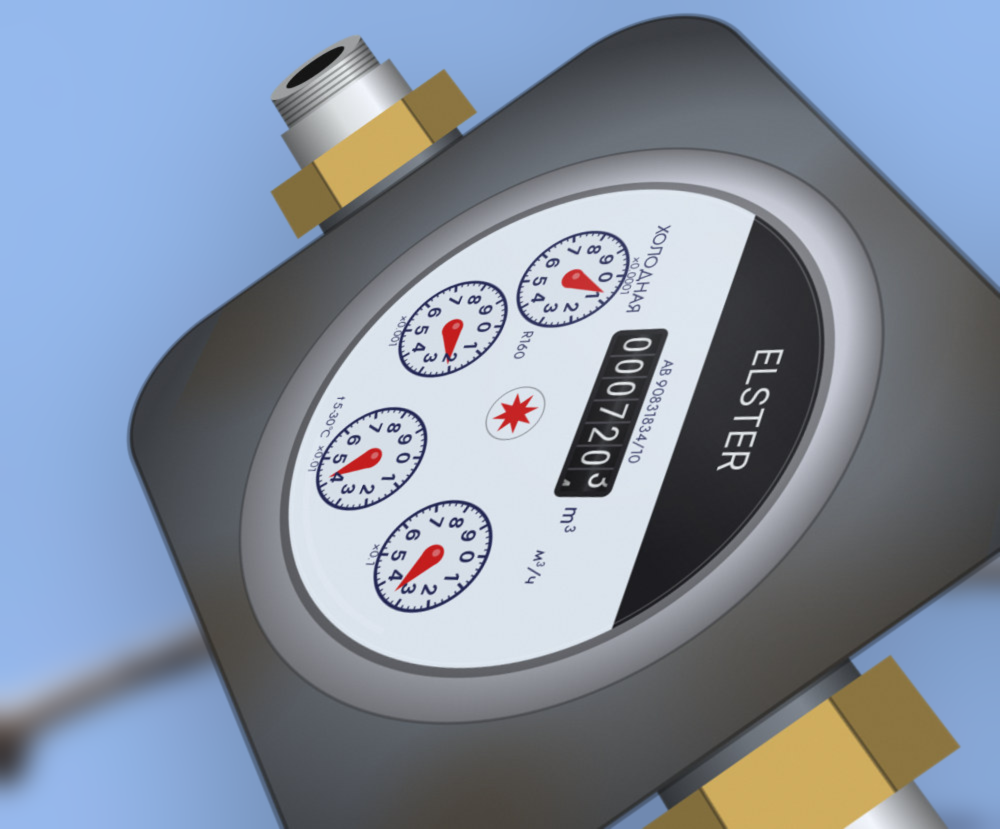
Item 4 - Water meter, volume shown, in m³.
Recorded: 7203.3420 m³
